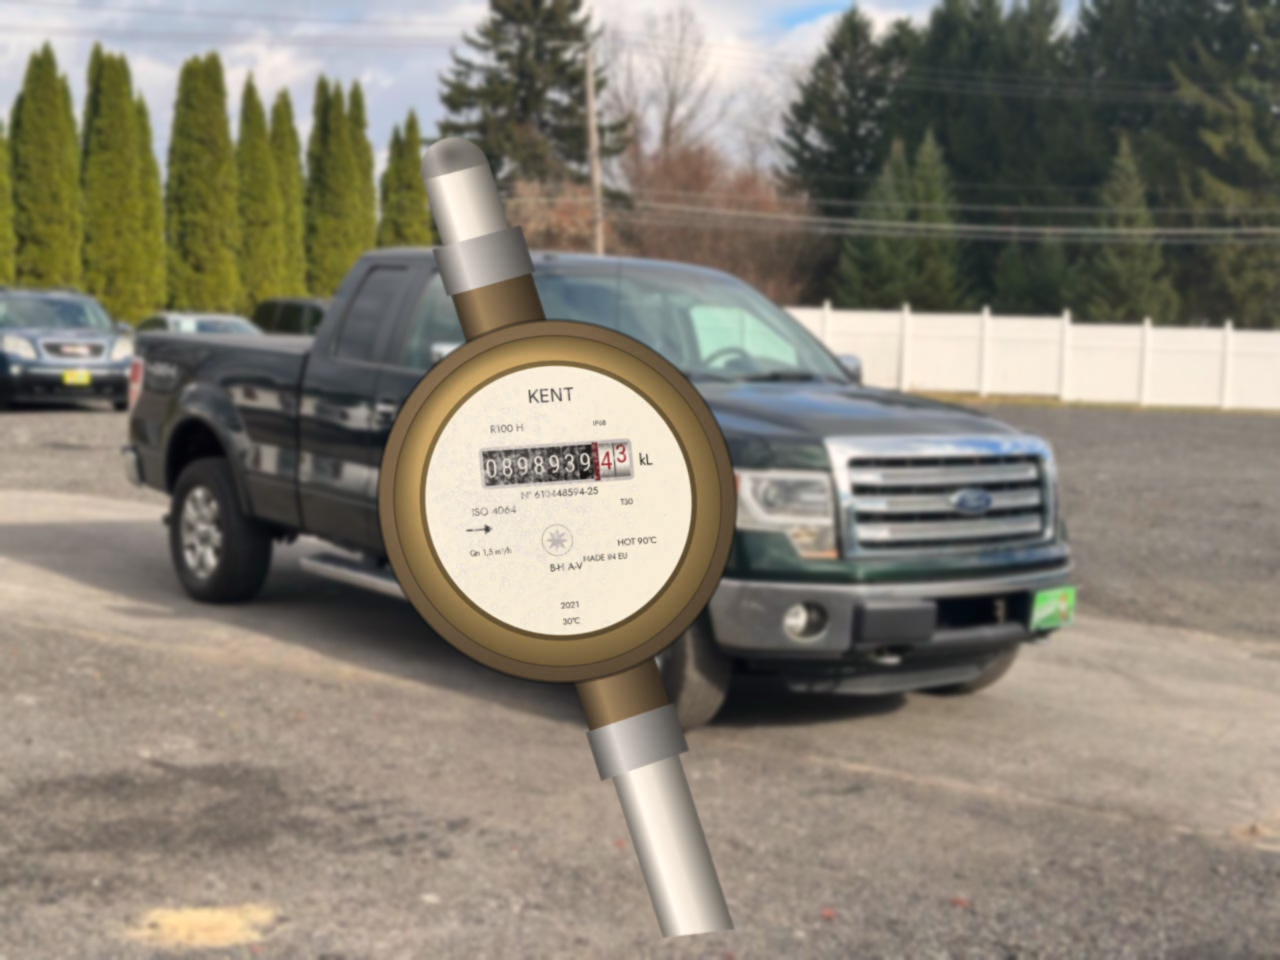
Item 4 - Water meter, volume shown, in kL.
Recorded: 898939.43 kL
